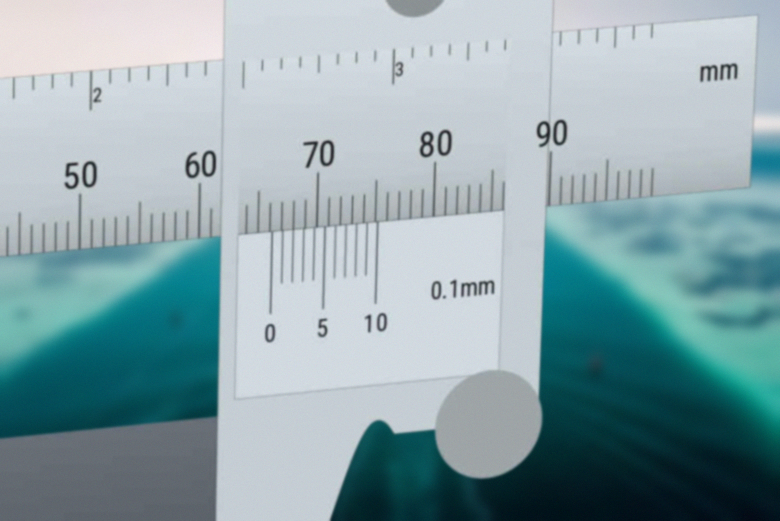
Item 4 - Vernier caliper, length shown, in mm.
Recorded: 66.2 mm
